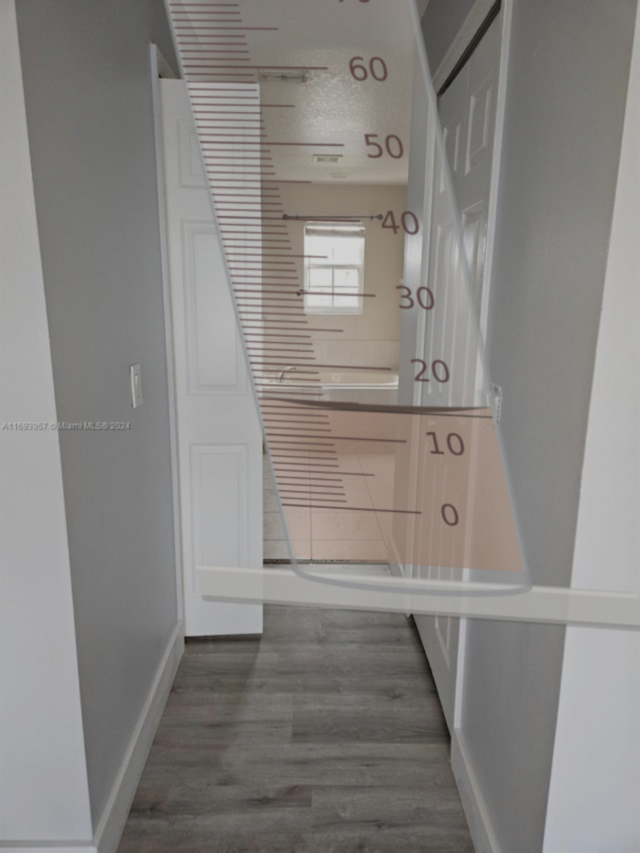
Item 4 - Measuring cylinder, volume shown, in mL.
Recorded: 14 mL
